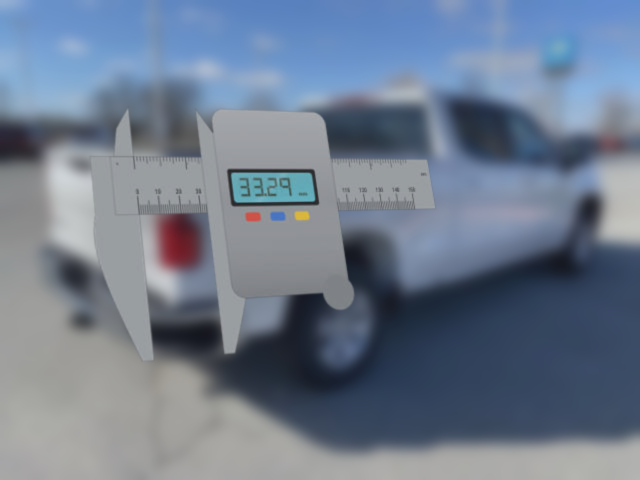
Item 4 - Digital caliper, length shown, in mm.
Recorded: 33.29 mm
